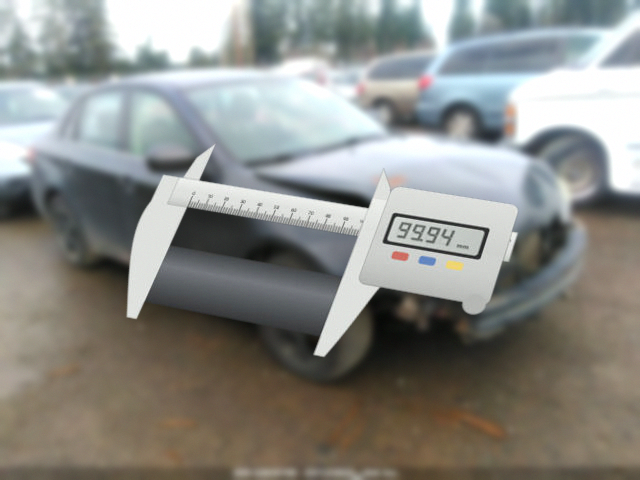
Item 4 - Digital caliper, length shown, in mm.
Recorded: 99.94 mm
